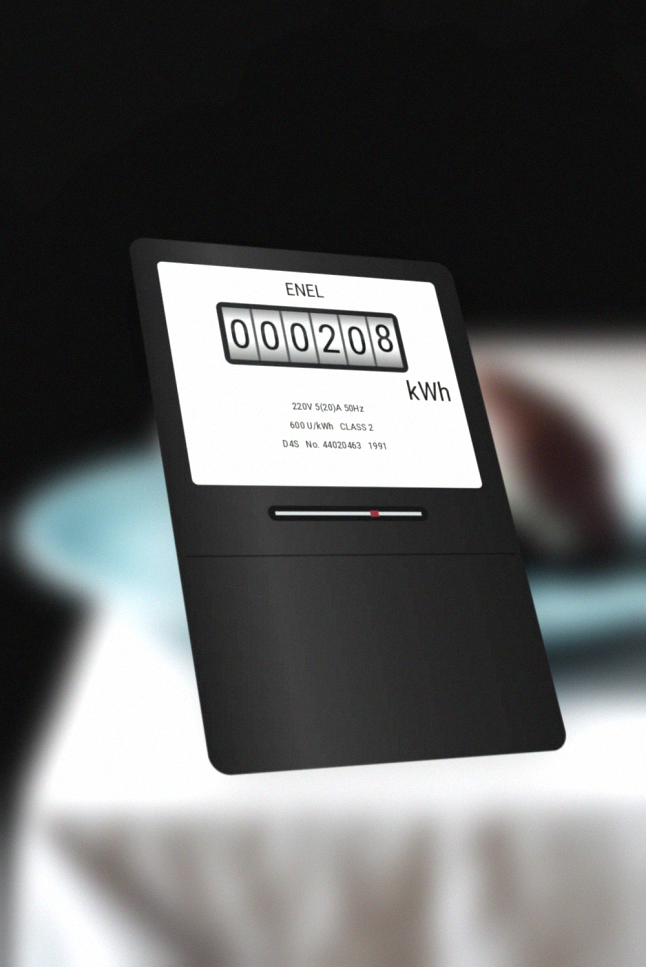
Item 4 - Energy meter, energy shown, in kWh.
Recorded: 208 kWh
